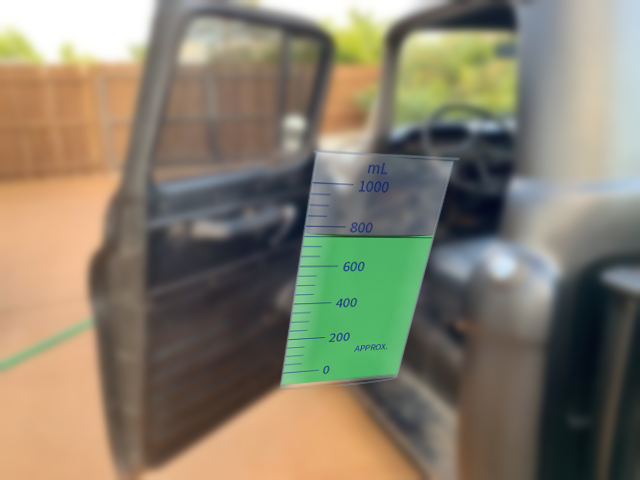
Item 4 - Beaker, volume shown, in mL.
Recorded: 750 mL
